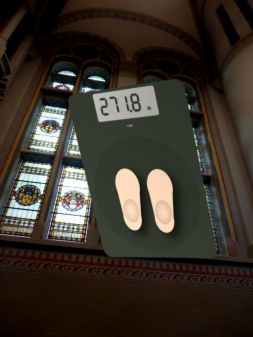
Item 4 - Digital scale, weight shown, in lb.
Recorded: 271.8 lb
